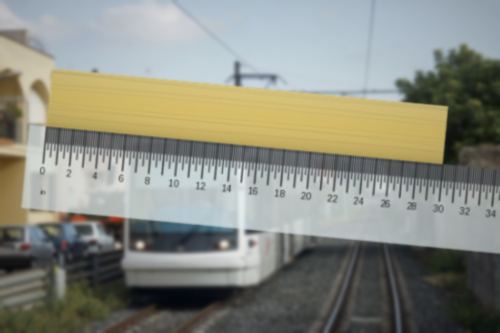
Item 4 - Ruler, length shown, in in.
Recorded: 30 in
